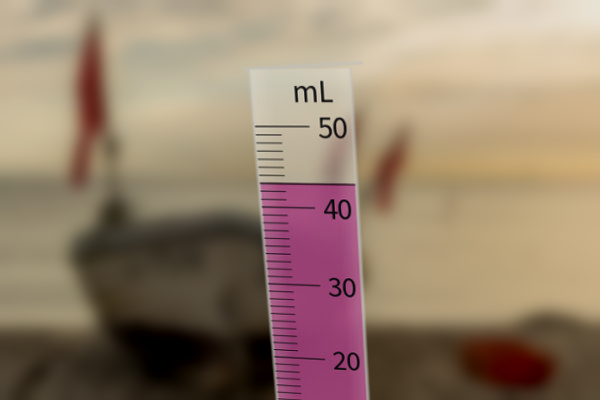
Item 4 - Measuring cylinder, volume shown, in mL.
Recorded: 43 mL
